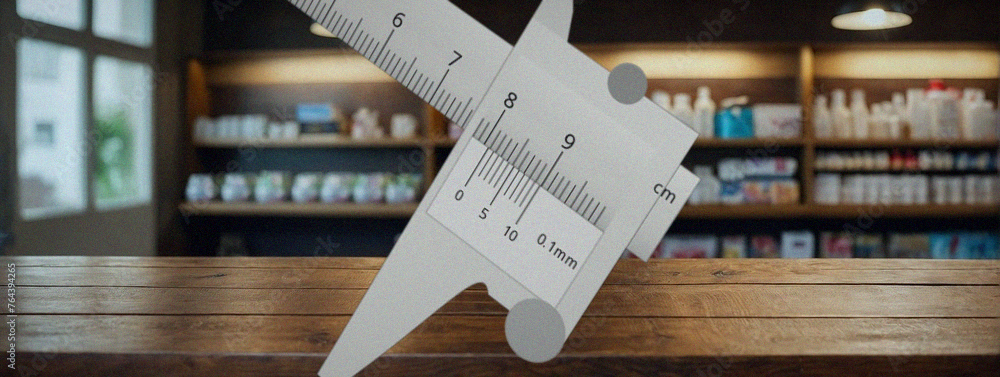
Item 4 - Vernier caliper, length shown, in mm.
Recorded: 80.8 mm
